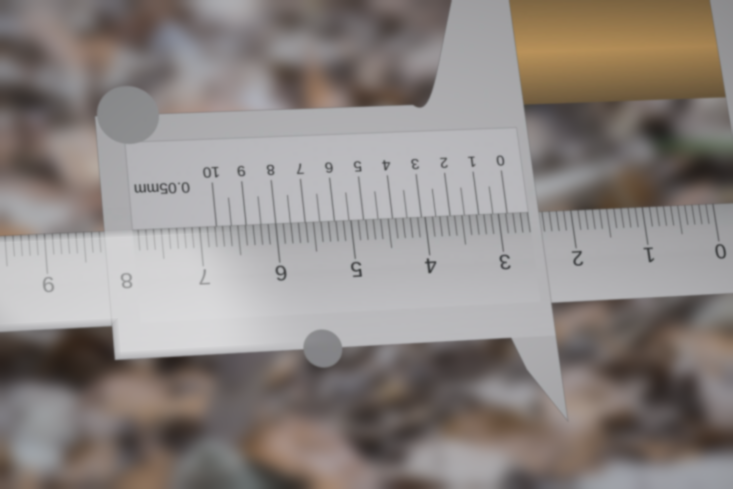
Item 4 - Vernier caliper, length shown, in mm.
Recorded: 28.8 mm
